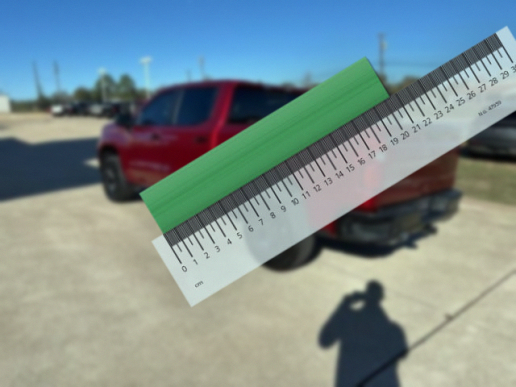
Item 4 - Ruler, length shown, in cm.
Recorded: 20.5 cm
